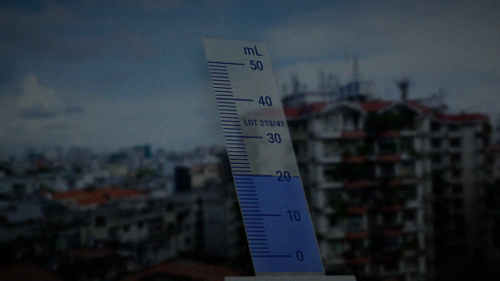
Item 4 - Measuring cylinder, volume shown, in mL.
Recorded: 20 mL
